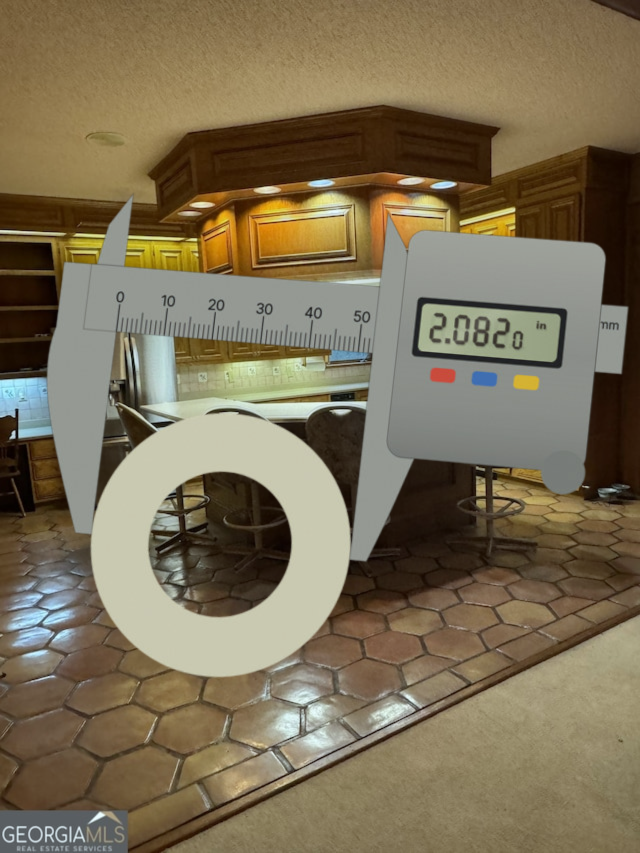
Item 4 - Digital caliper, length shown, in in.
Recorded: 2.0820 in
